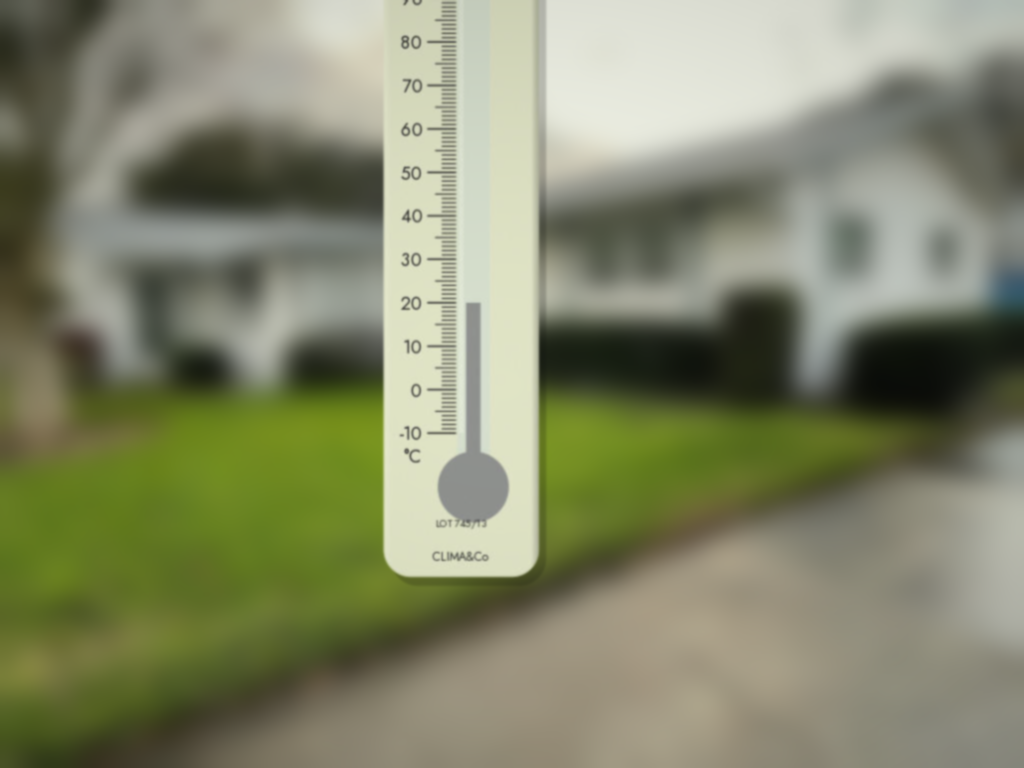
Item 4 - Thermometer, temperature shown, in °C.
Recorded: 20 °C
